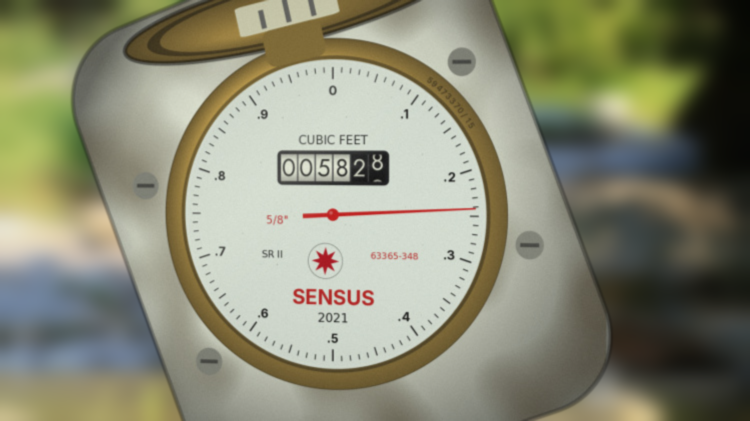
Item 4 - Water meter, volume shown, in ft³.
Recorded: 5828.24 ft³
